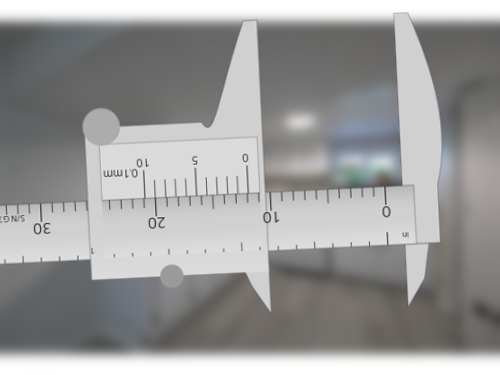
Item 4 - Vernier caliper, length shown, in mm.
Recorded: 11.9 mm
